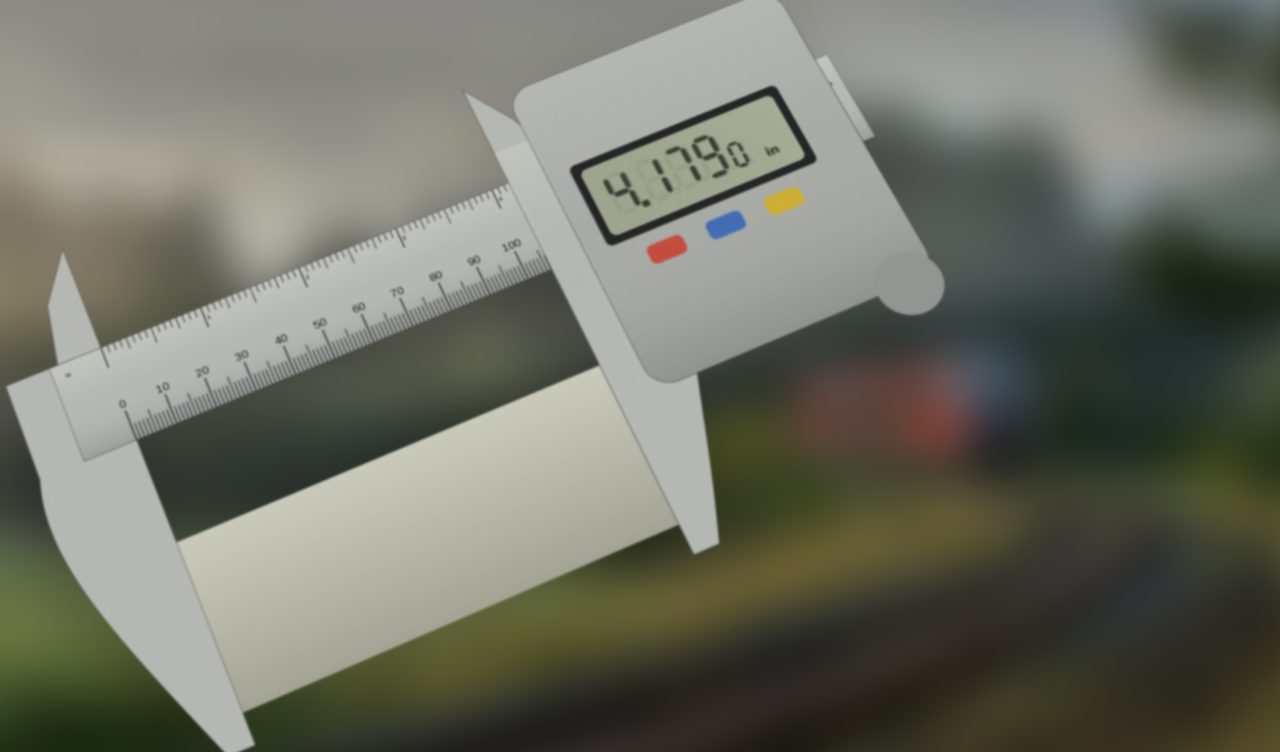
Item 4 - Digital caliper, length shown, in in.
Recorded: 4.1790 in
